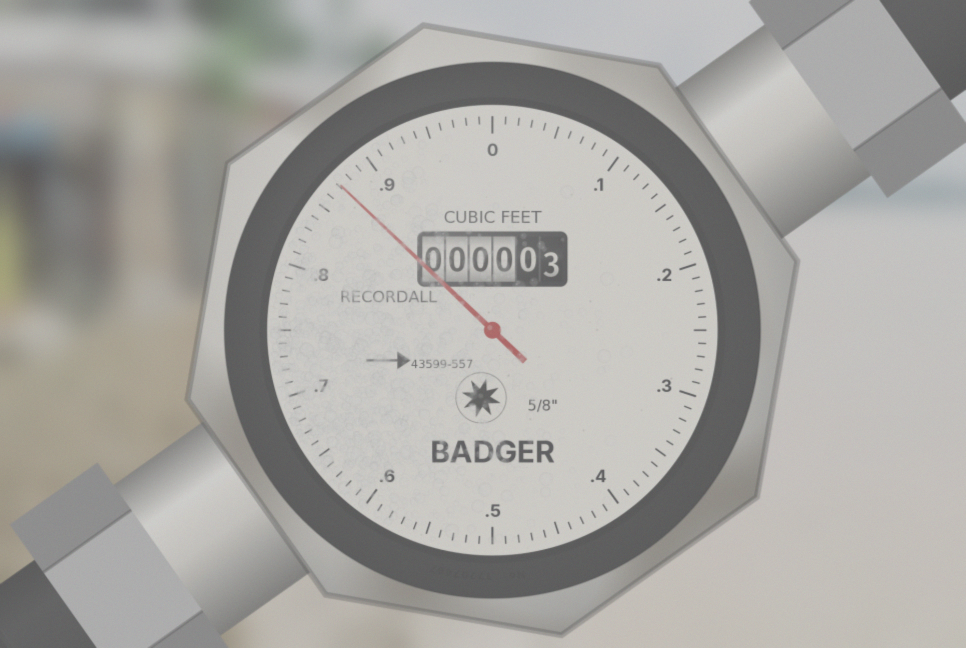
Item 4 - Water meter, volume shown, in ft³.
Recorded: 2.87 ft³
